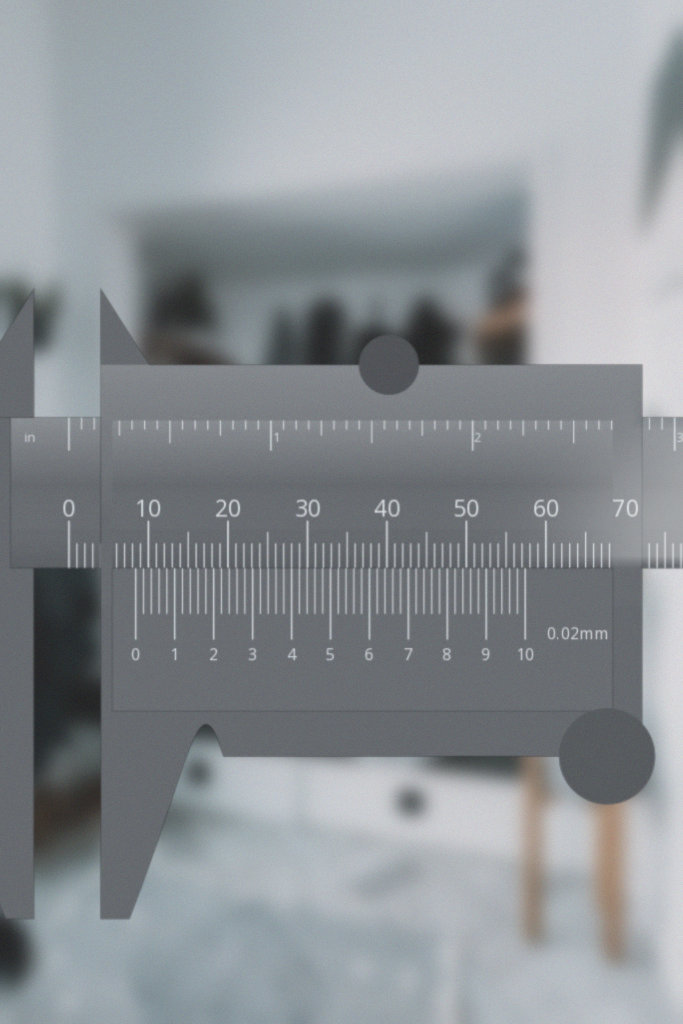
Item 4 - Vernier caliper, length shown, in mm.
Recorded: 8.4 mm
